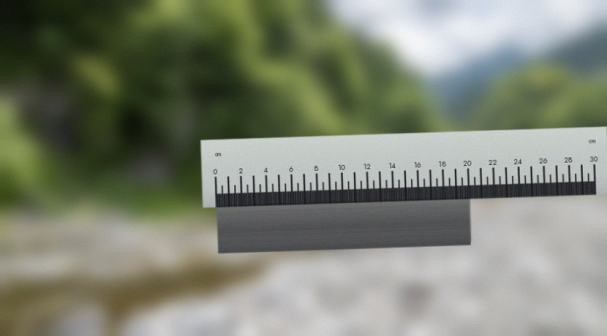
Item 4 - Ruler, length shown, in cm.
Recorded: 20 cm
